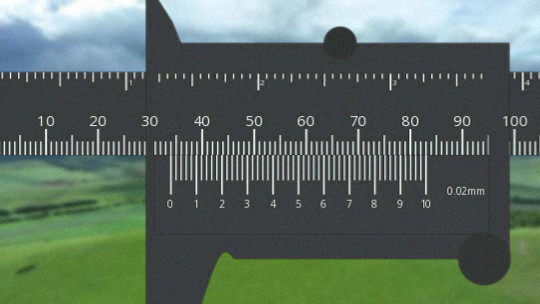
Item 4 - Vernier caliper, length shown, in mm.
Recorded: 34.0 mm
